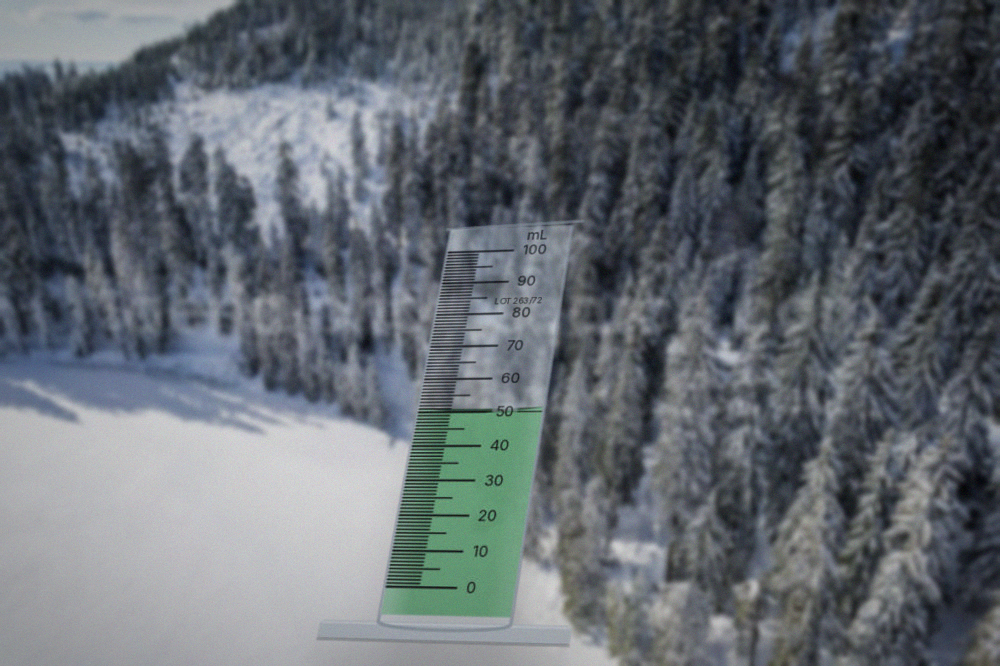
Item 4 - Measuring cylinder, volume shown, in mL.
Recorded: 50 mL
